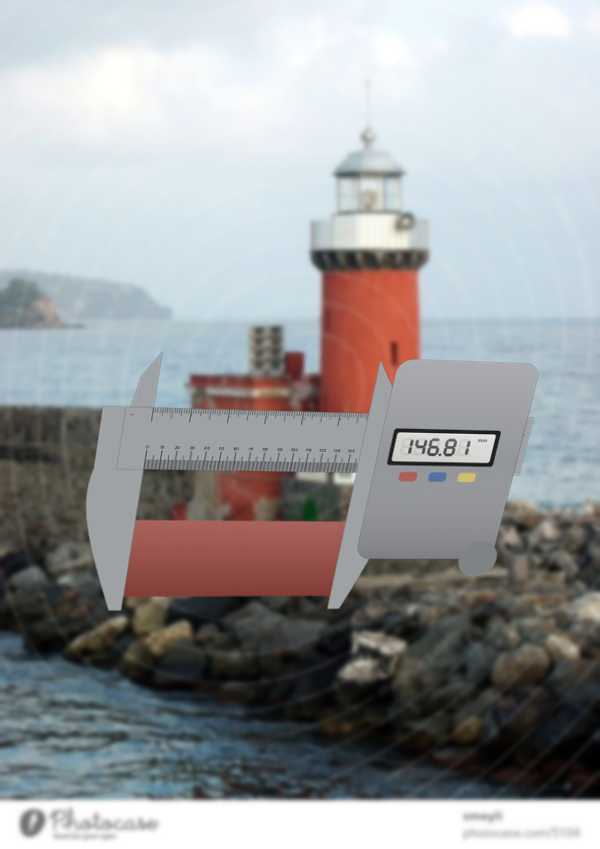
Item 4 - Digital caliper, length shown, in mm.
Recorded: 146.81 mm
